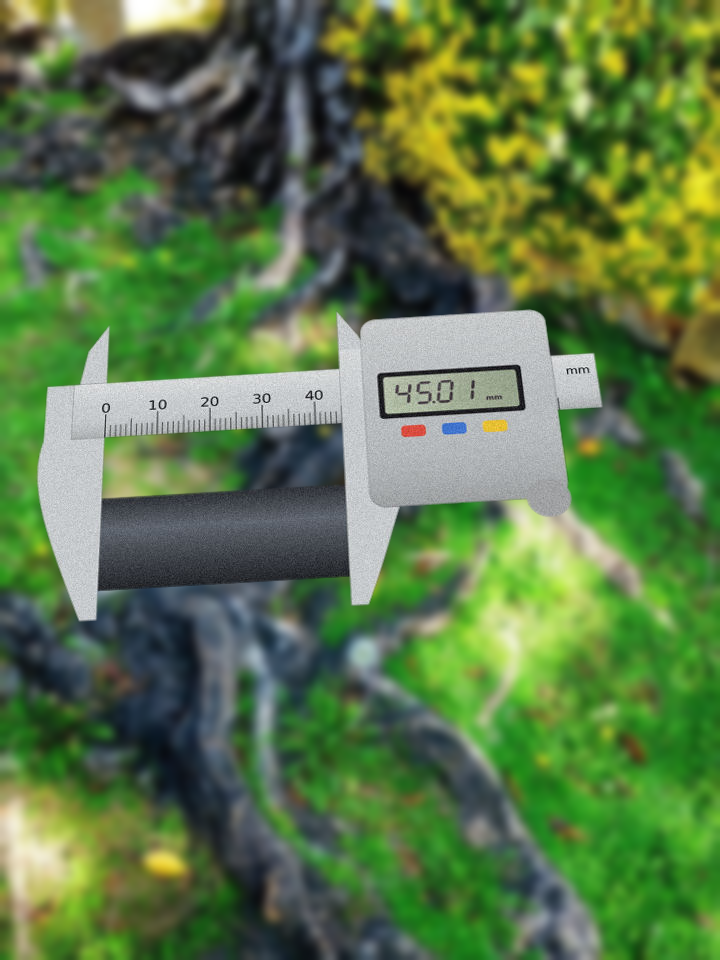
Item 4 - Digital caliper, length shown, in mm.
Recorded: 45.01 mm
